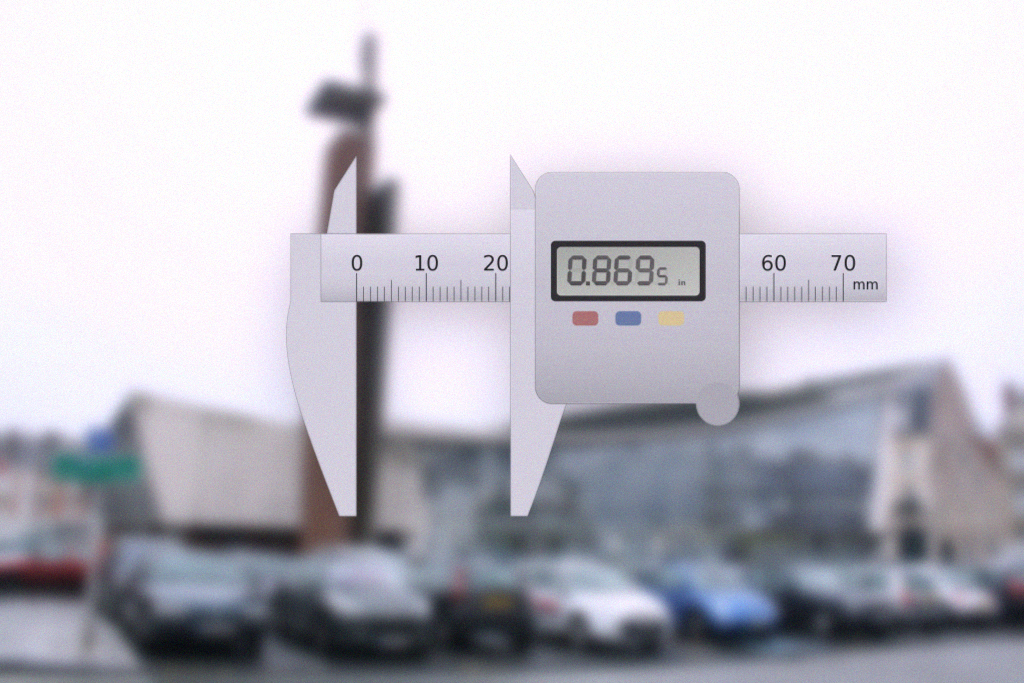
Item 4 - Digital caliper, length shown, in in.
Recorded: 0.8695 in
